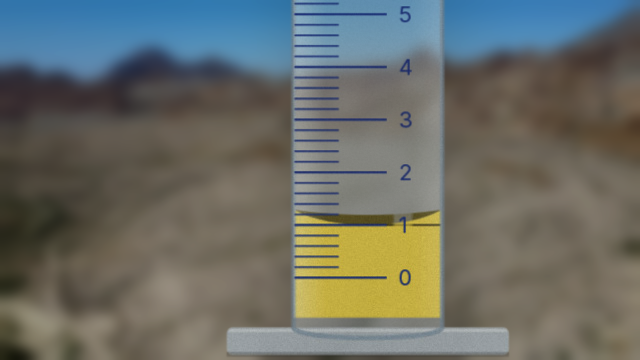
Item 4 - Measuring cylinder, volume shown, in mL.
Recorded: 1 mL
